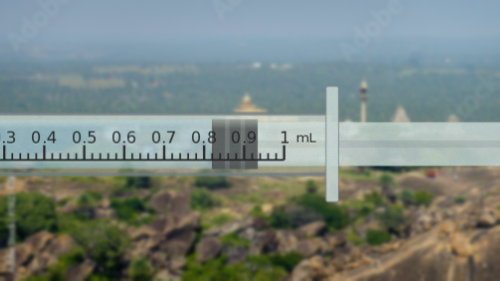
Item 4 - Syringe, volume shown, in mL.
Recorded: 0.82 mL
